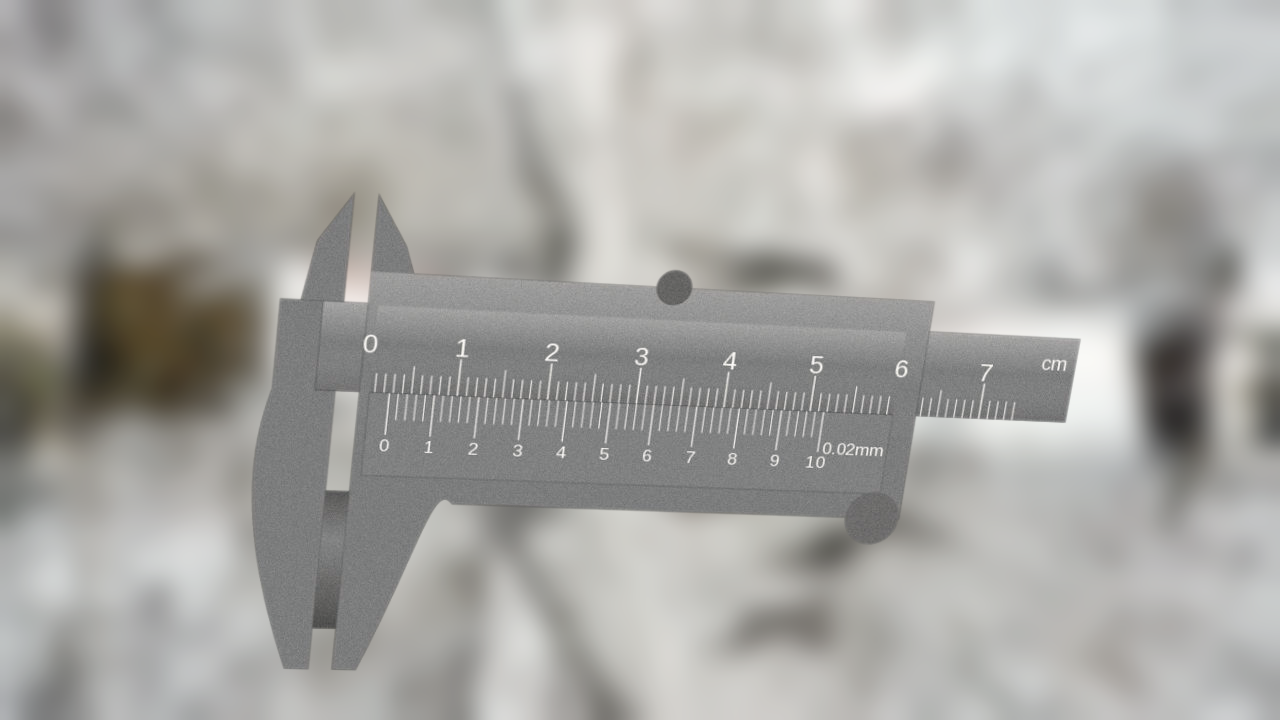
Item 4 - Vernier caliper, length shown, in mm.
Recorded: 2.6 mm
